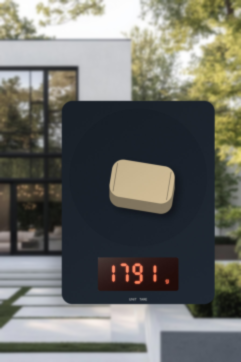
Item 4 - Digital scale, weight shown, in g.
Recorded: 1791 g
